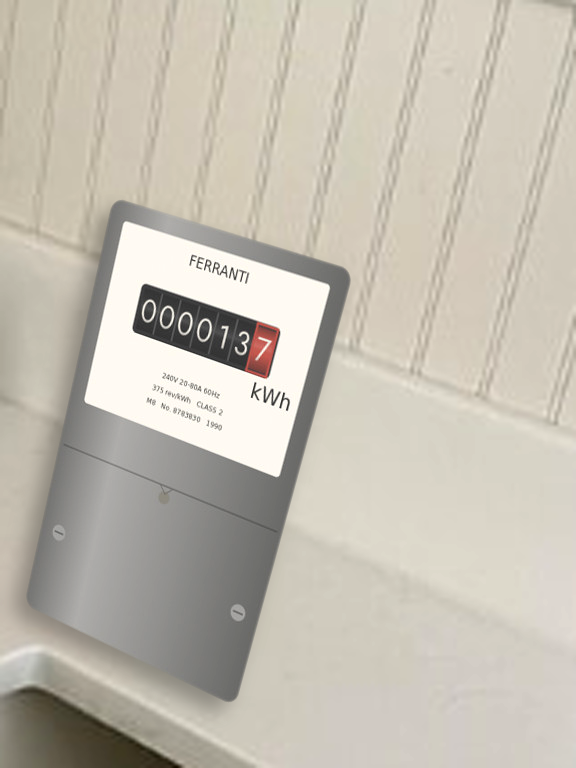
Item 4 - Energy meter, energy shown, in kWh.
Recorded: 13.7 kWh
